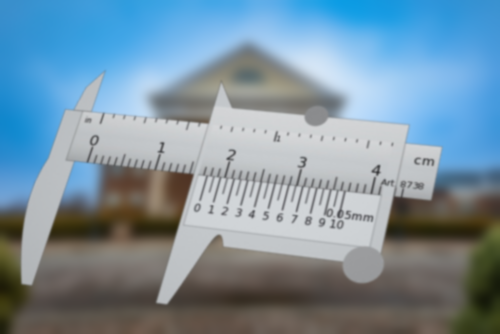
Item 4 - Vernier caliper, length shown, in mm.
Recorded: 17.5 mm
